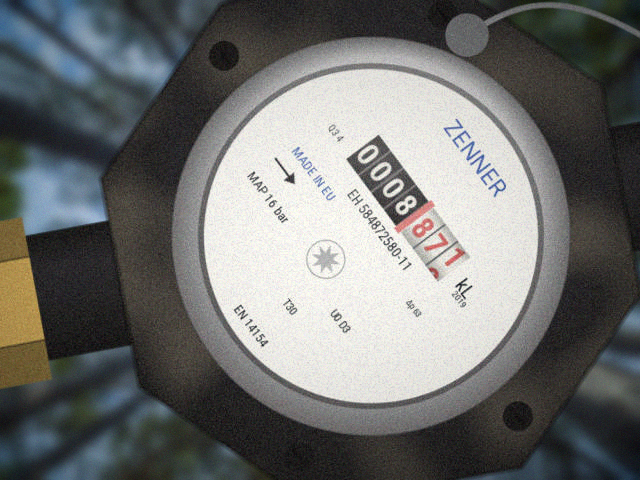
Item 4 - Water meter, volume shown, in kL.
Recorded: 8.871 kL
